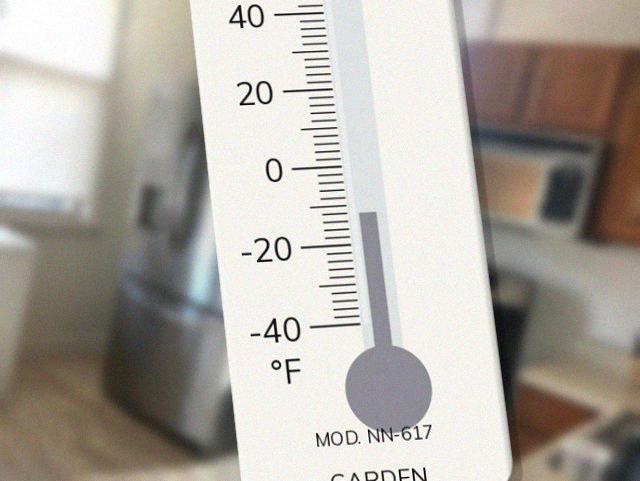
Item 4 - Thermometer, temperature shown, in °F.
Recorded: -12 °F
